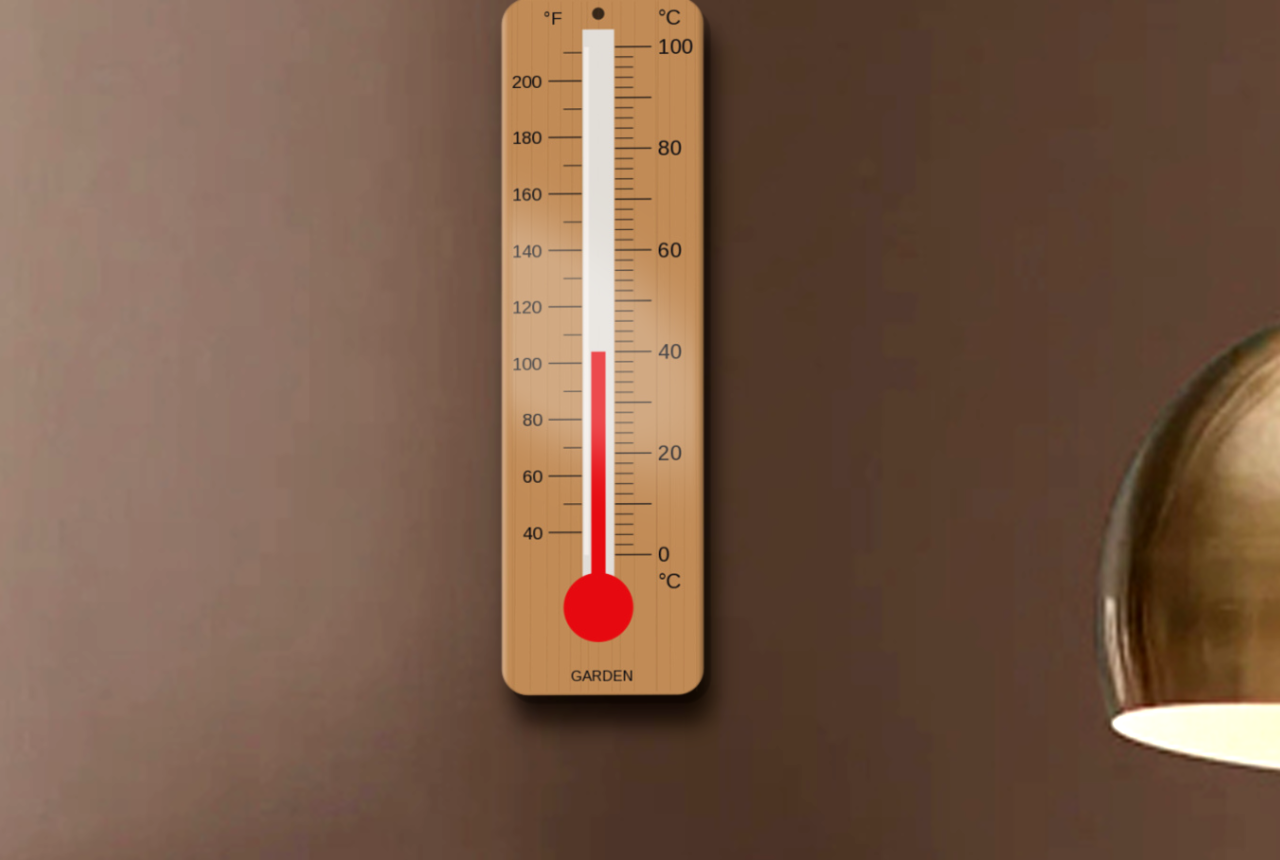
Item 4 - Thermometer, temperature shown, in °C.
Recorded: 40 °C
